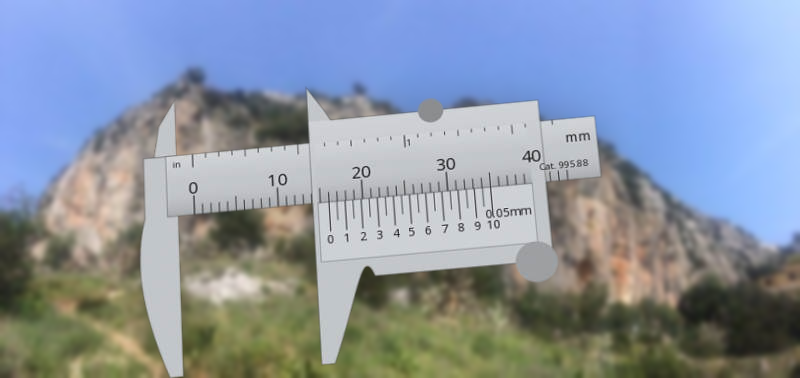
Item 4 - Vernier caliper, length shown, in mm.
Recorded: 16.0 mm
